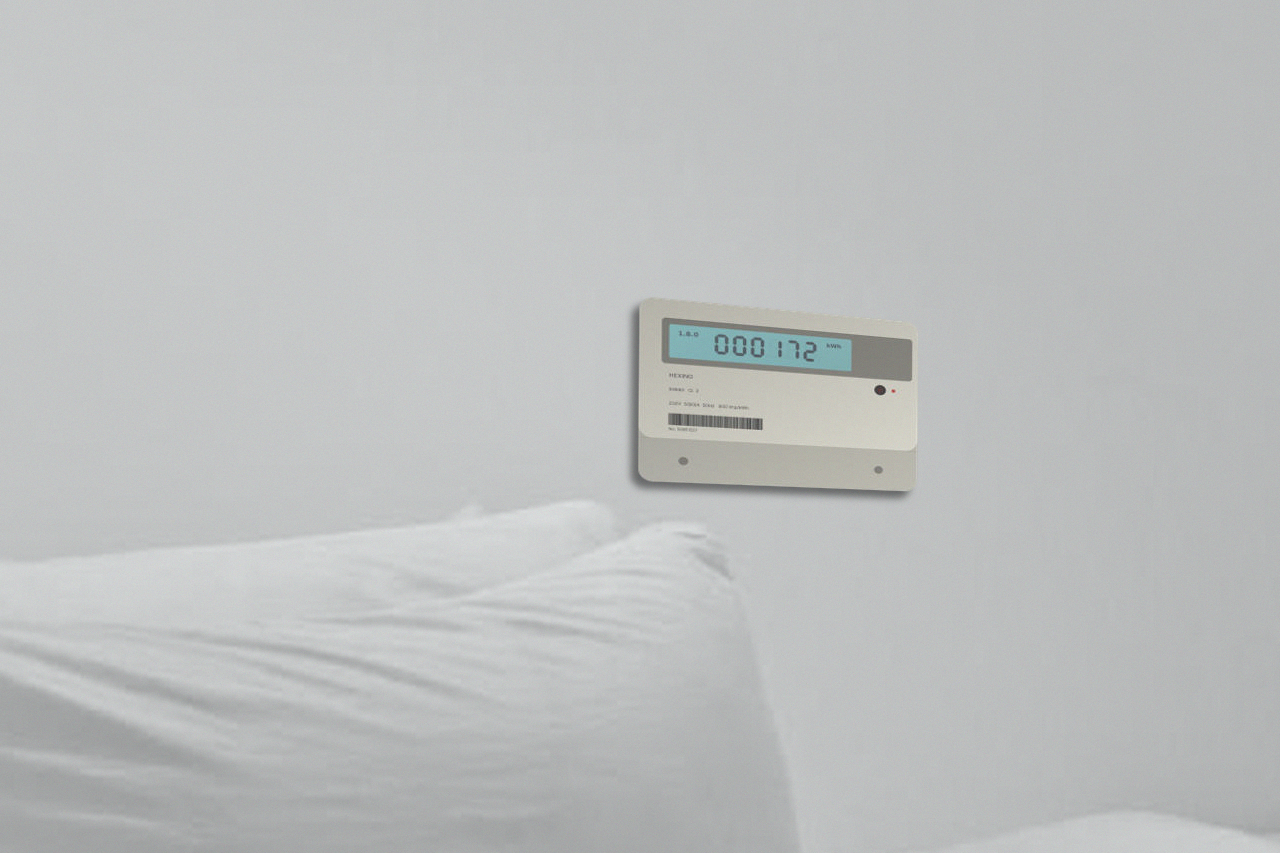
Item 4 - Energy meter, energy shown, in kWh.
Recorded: 172 kWh
